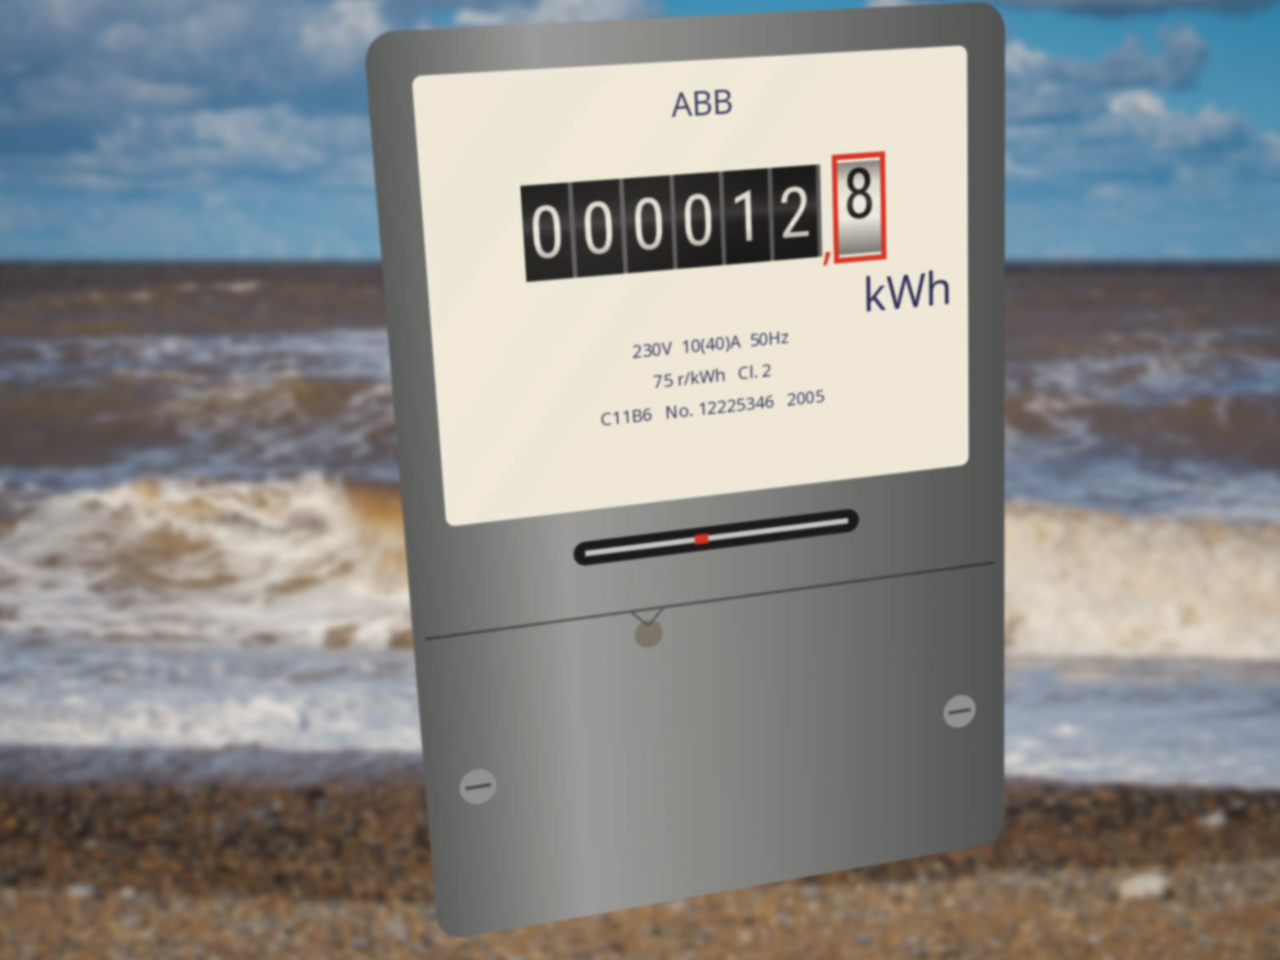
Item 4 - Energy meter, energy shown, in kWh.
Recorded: 12.8 kWh
